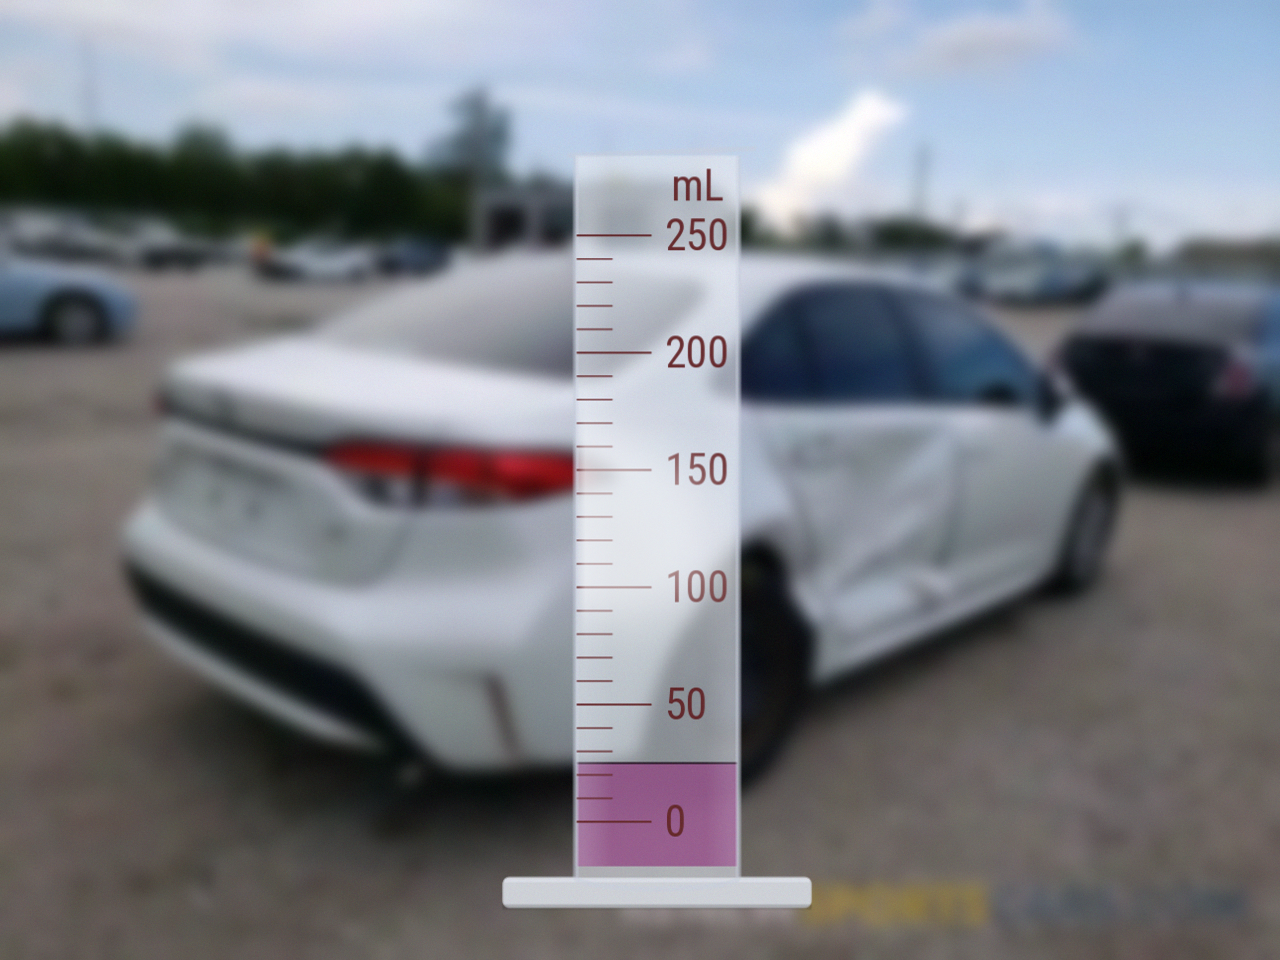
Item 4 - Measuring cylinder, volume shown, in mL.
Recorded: 25 mL
